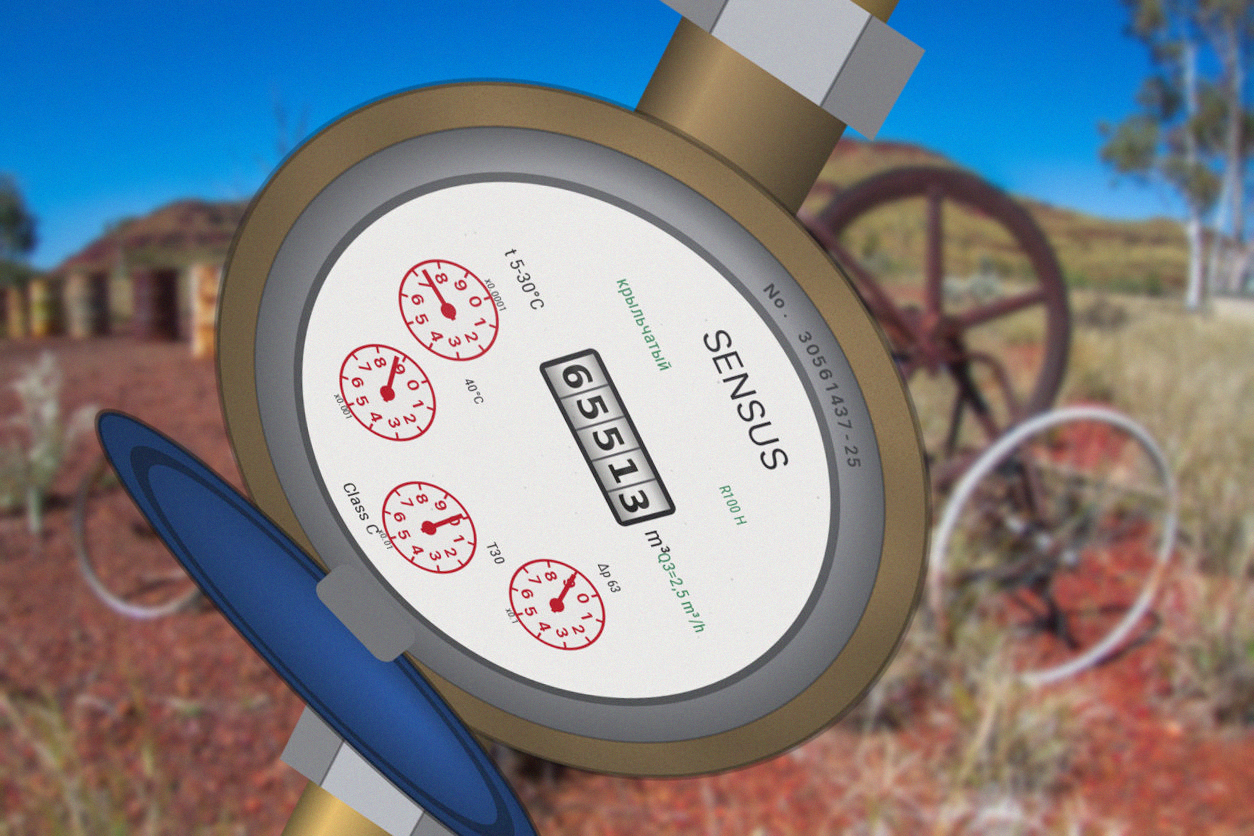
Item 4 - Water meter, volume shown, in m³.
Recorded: 65512.8987 m³
